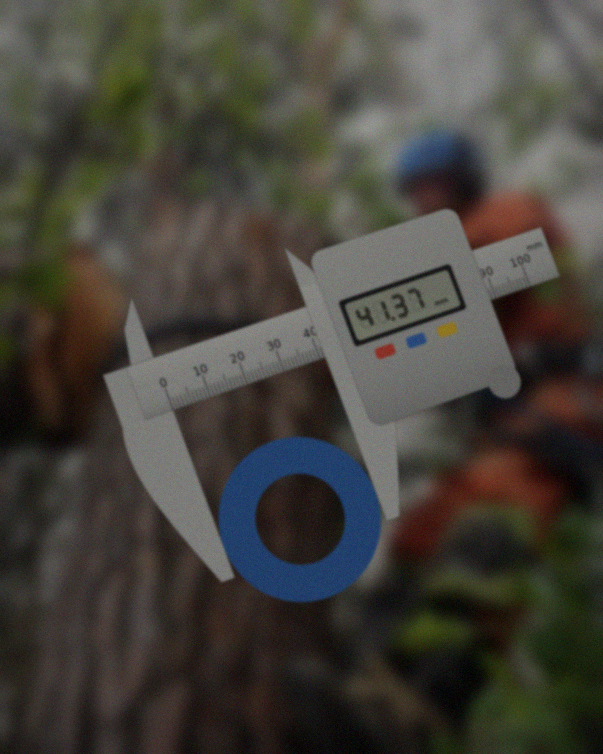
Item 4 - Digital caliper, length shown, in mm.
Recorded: 41.37 mm
